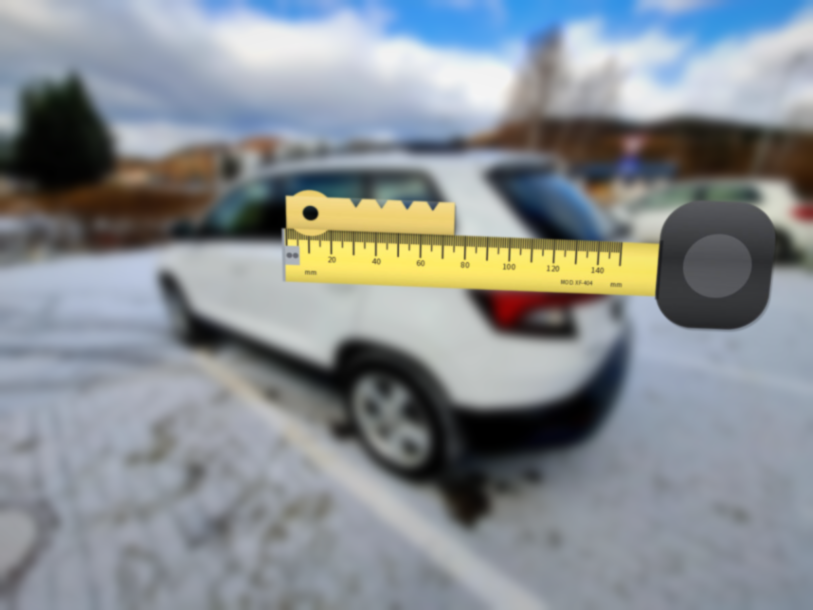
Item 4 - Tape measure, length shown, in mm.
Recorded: 75 mm
